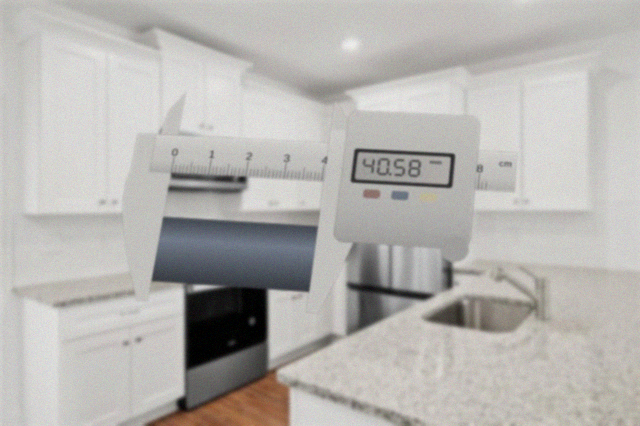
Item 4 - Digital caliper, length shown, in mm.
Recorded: 40.58 mm
